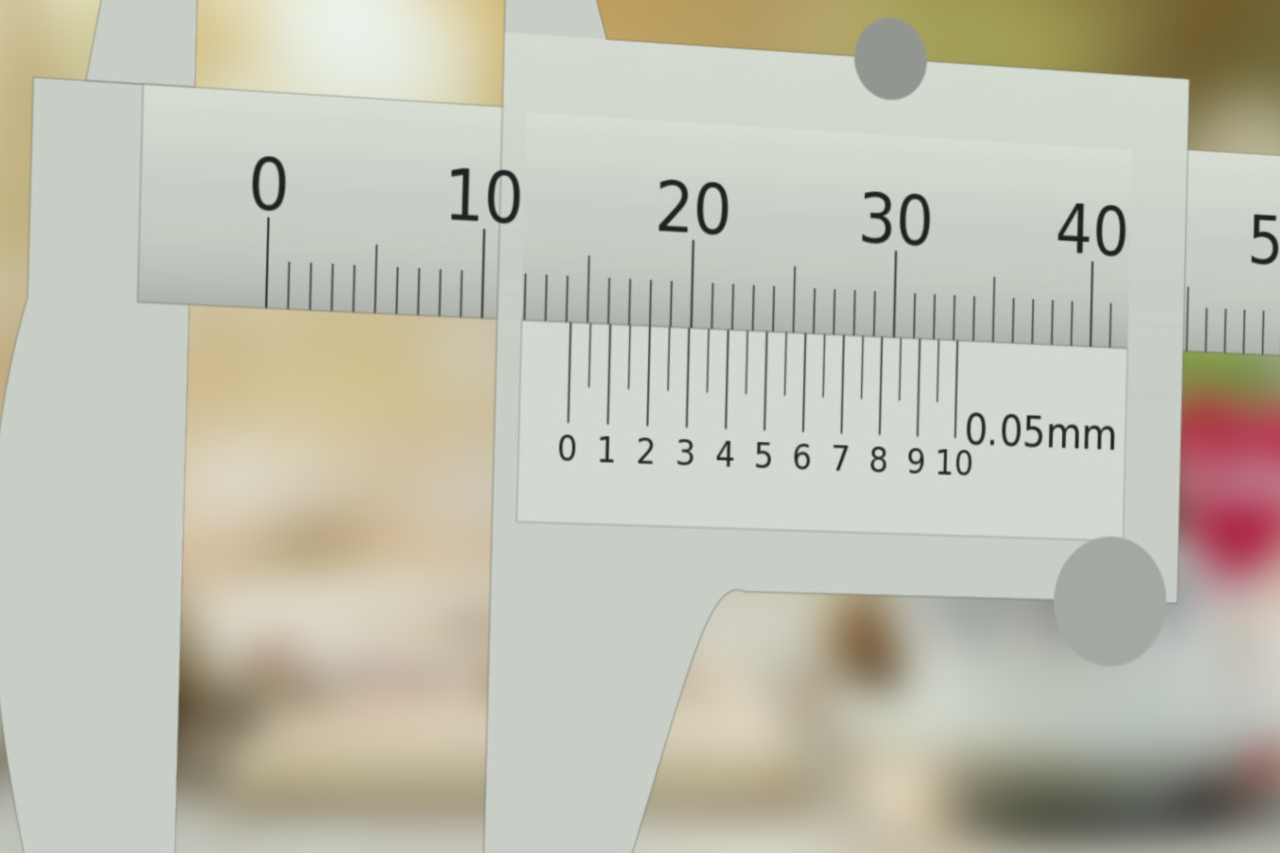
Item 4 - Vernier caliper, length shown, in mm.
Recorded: 14.2 mm
